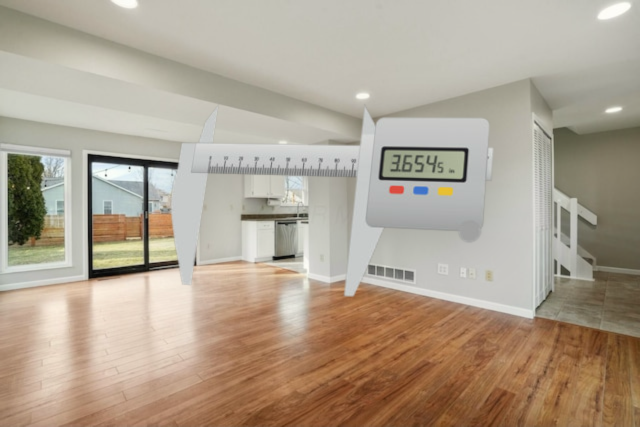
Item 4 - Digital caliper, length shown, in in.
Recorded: 3.6545 in
